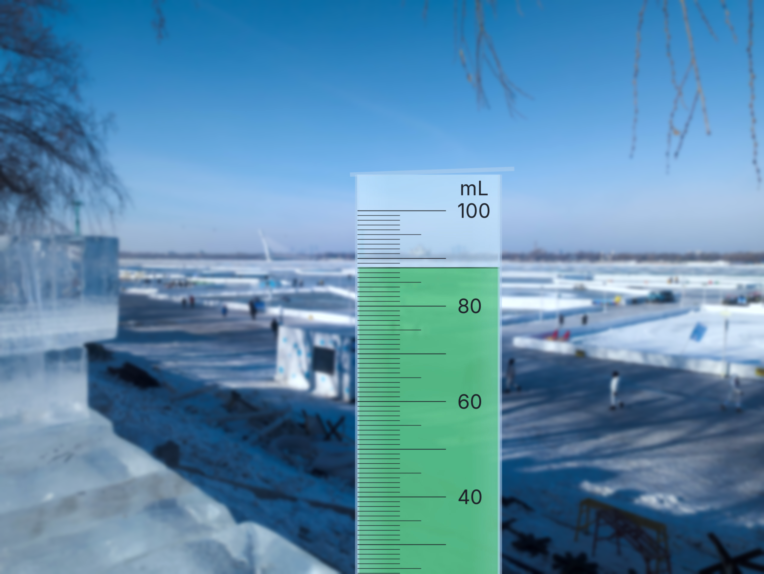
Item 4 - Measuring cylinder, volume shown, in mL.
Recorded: 88 mL
